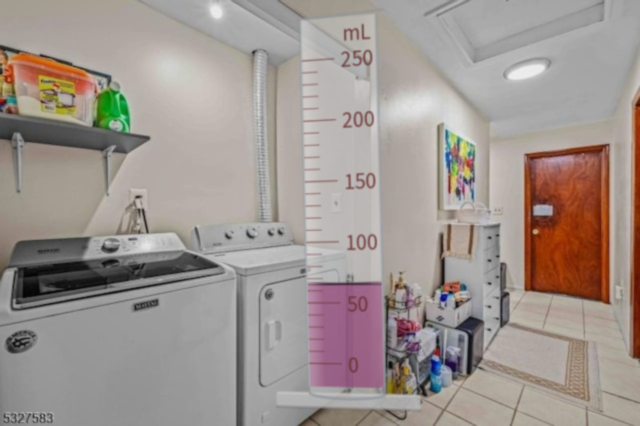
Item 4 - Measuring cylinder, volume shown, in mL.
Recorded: 65 mL
